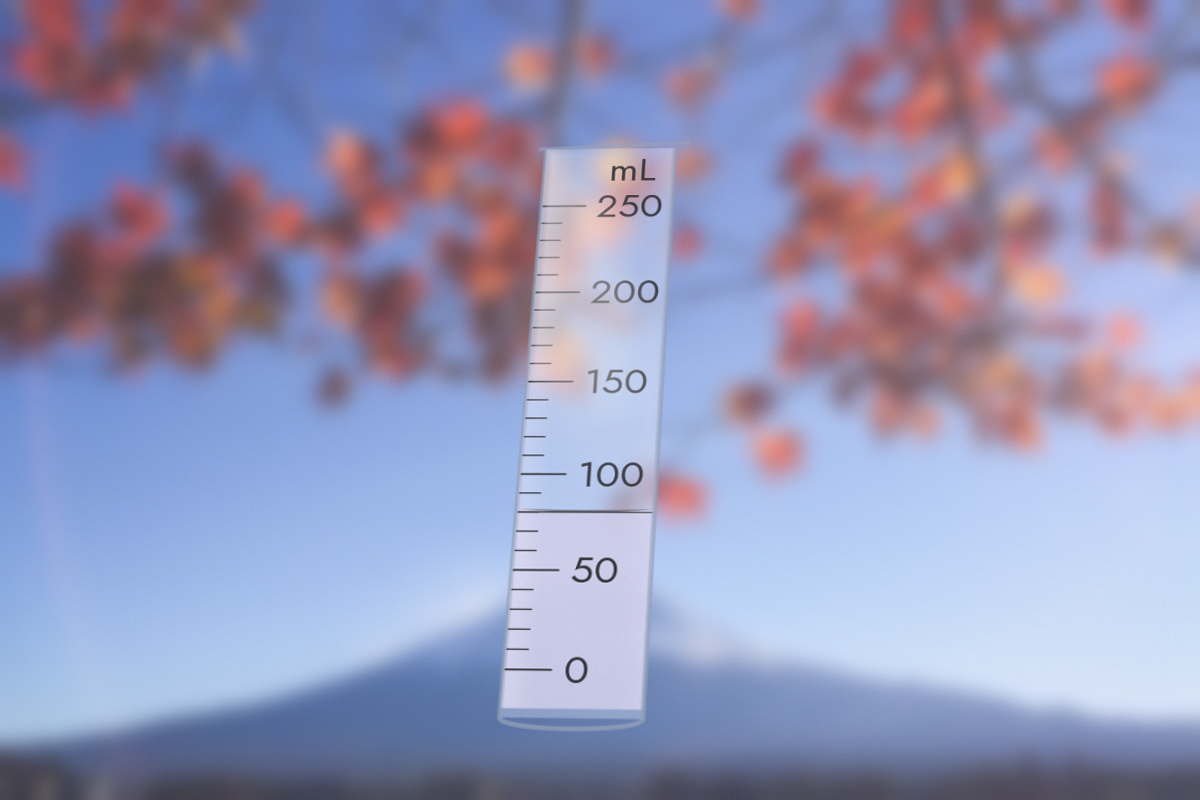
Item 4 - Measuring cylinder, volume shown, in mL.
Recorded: 80 mL
